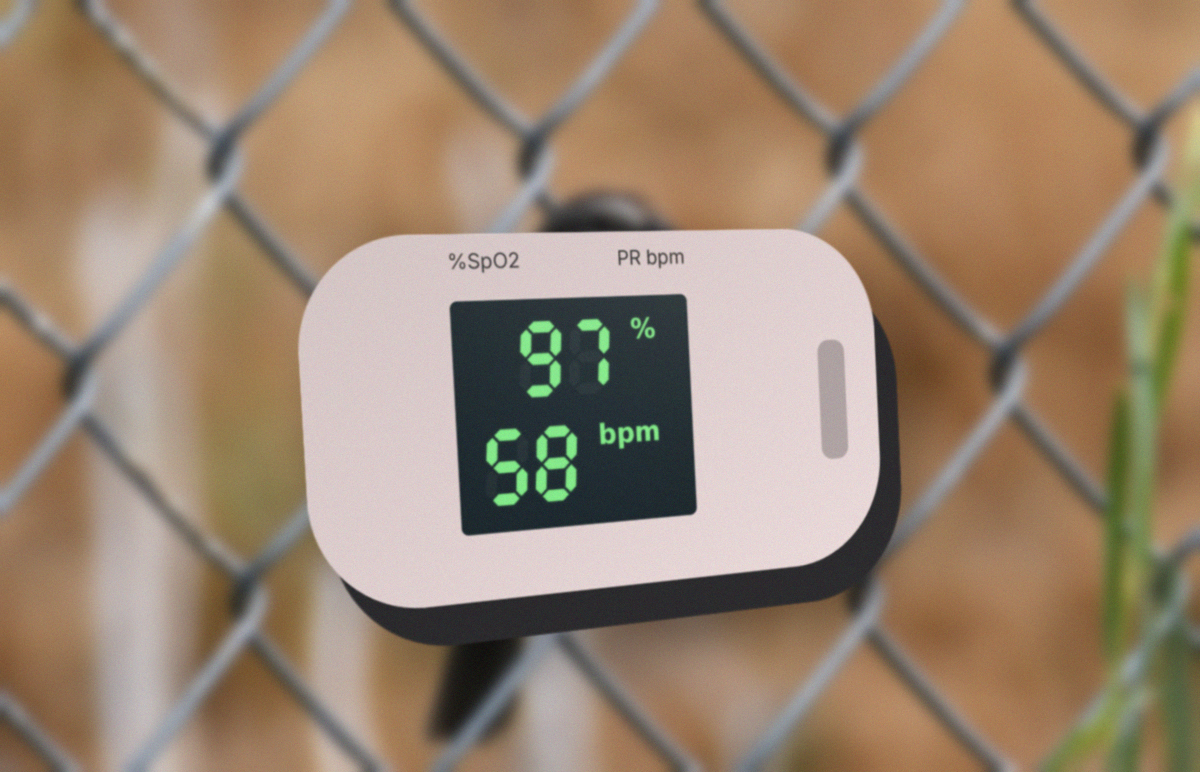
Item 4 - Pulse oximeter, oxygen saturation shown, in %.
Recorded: 97 %
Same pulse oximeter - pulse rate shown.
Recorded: 58 bpm
